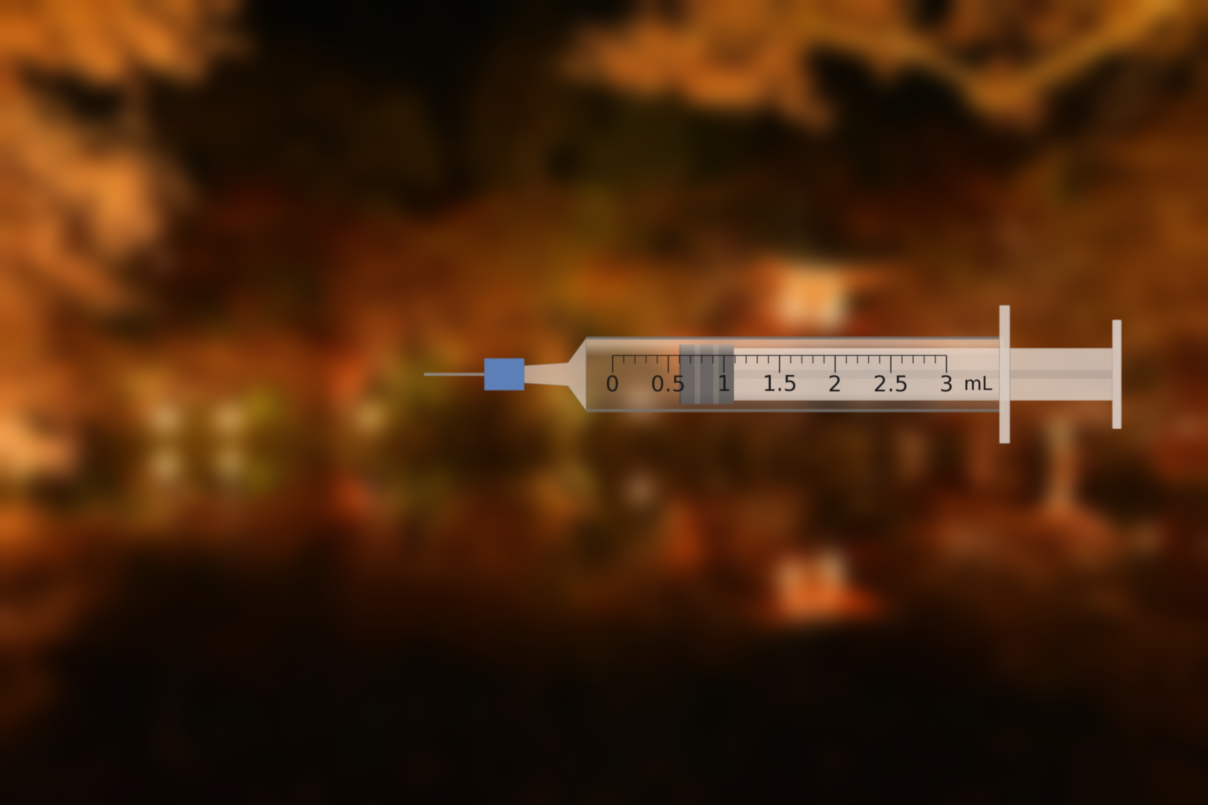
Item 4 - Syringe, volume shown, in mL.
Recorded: 0.6 mL
